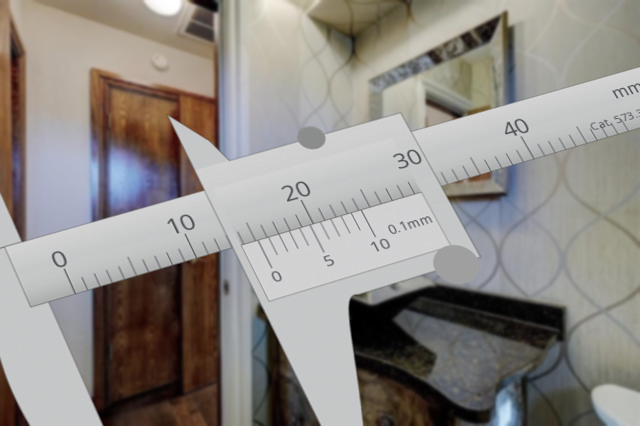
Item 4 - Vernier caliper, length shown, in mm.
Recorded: 15.2 mm
